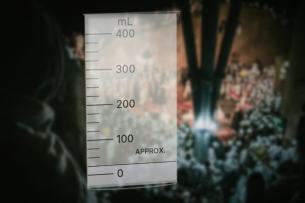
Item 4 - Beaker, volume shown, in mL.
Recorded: 25 mL
